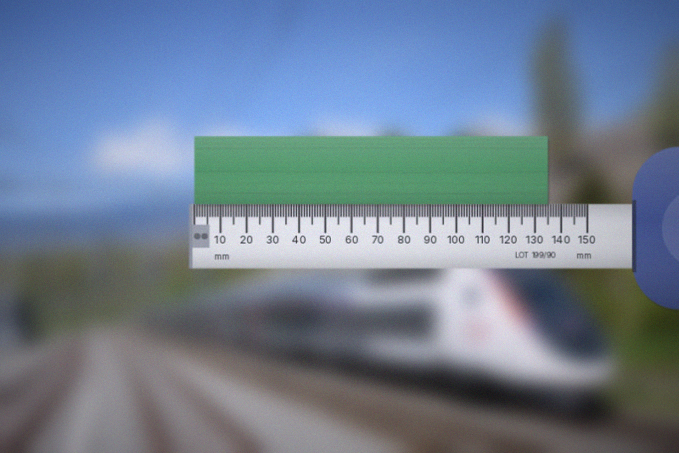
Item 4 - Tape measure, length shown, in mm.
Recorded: 135 mm
